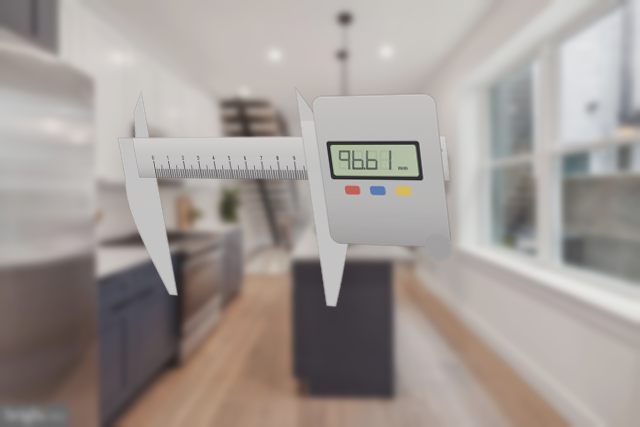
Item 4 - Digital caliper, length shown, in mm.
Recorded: 96.61 mm
